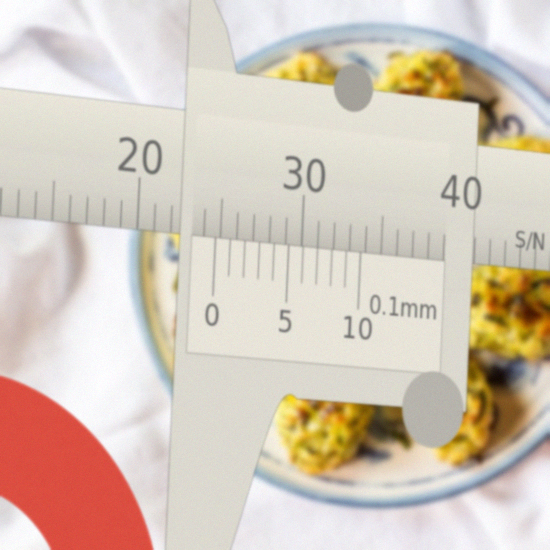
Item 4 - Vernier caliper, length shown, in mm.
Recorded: 24.7 mm
